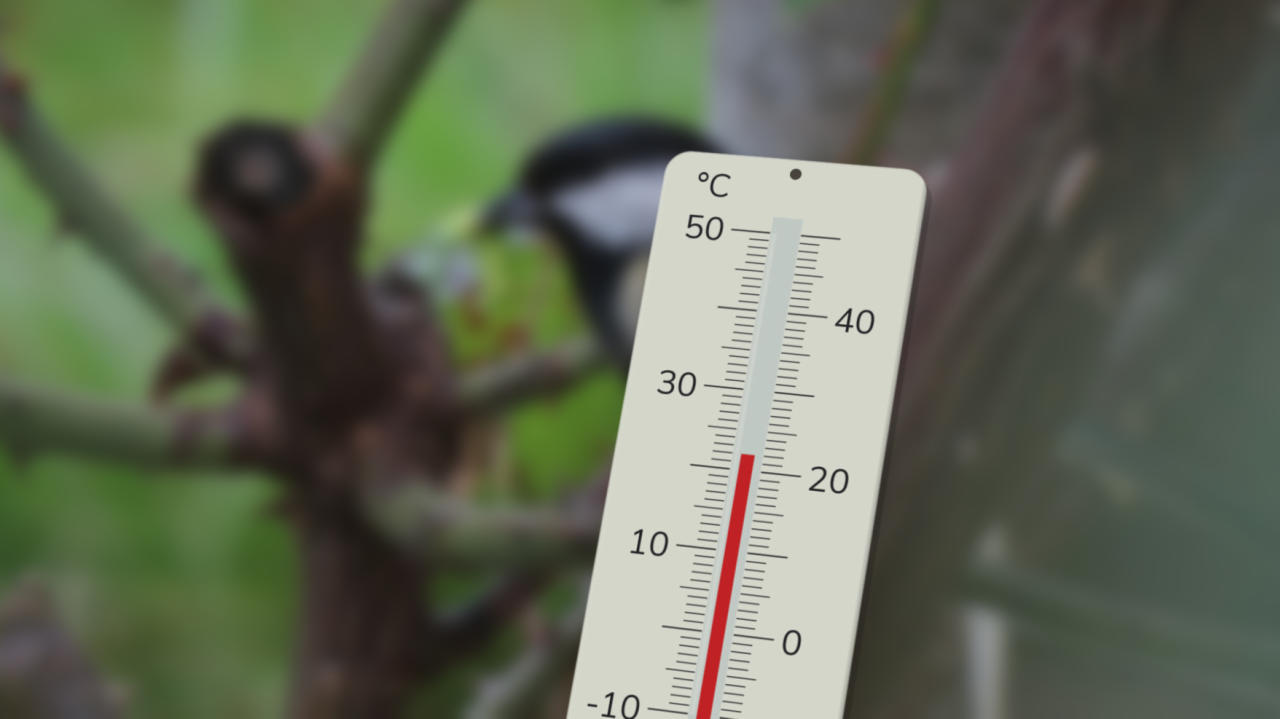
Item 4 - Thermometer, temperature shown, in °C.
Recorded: 22 °C
